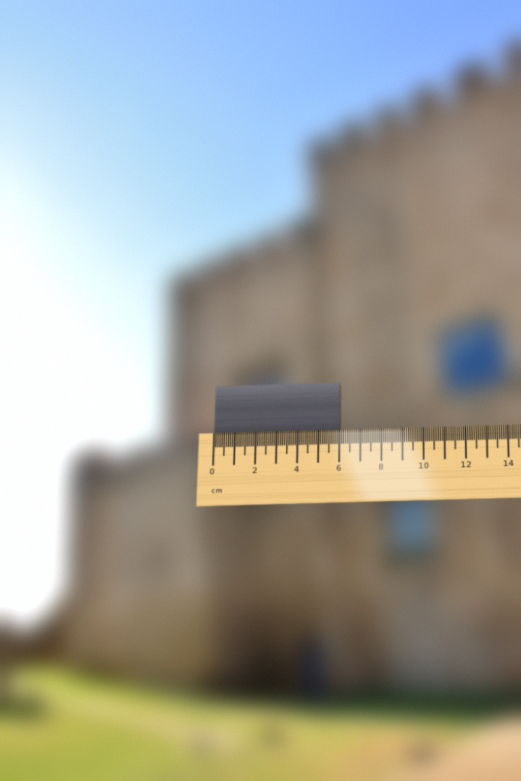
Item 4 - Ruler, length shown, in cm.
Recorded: 6 cm
